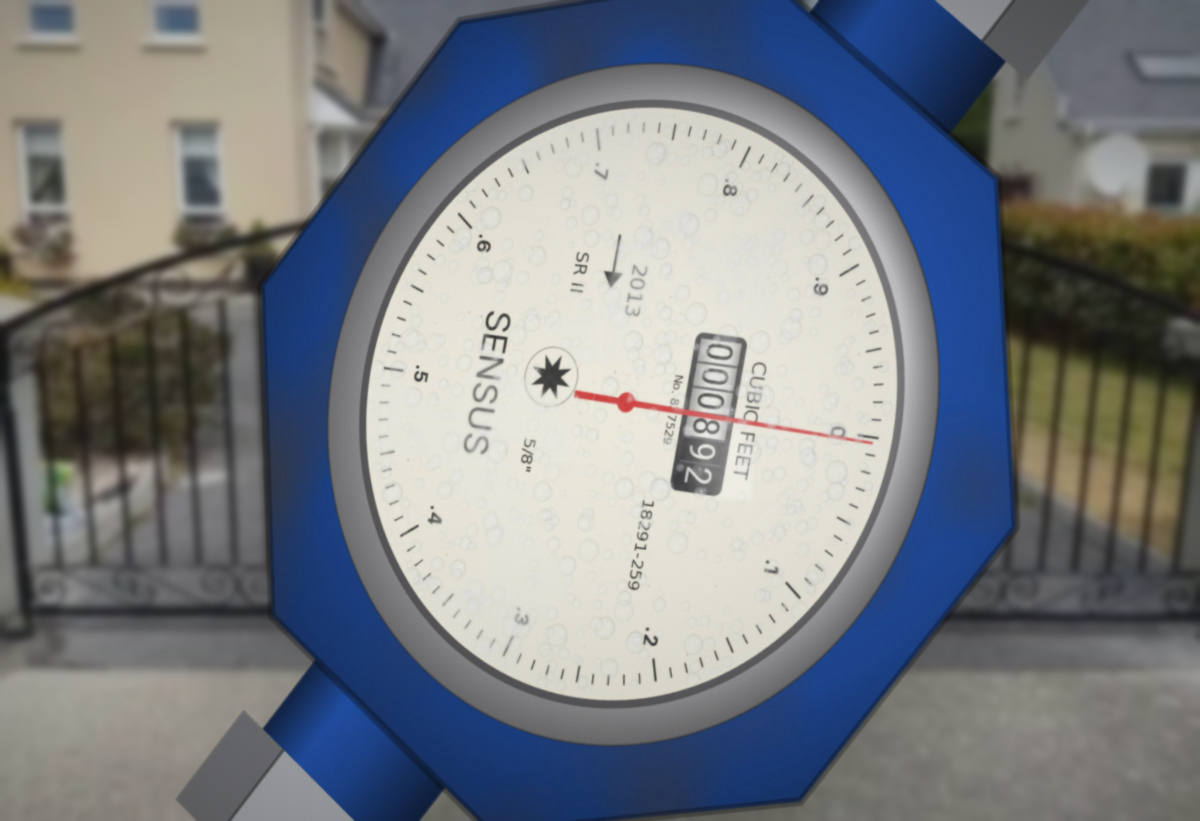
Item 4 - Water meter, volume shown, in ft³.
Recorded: 892.00 ft³
